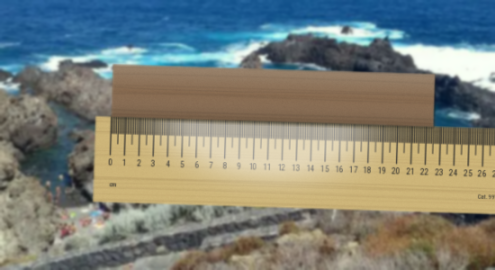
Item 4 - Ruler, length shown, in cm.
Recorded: 22.5 cm
